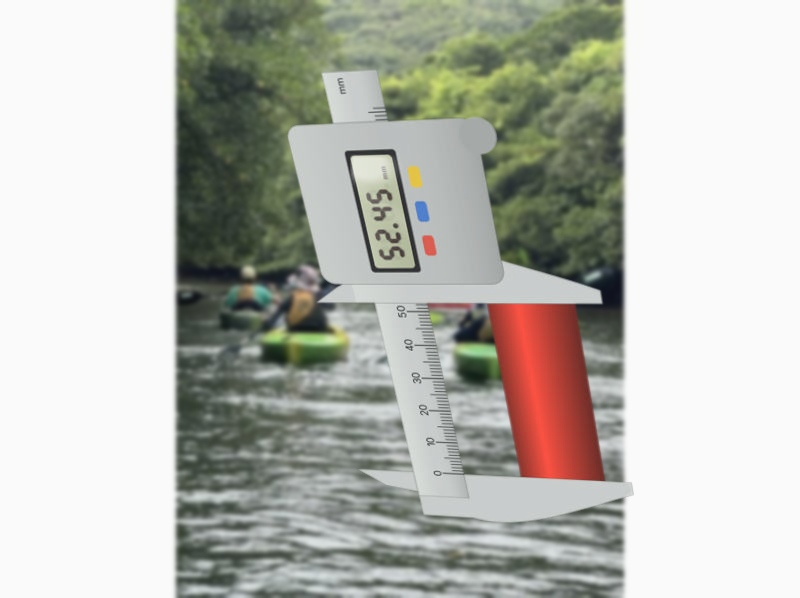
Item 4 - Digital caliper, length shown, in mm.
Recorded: 52.45 mm
